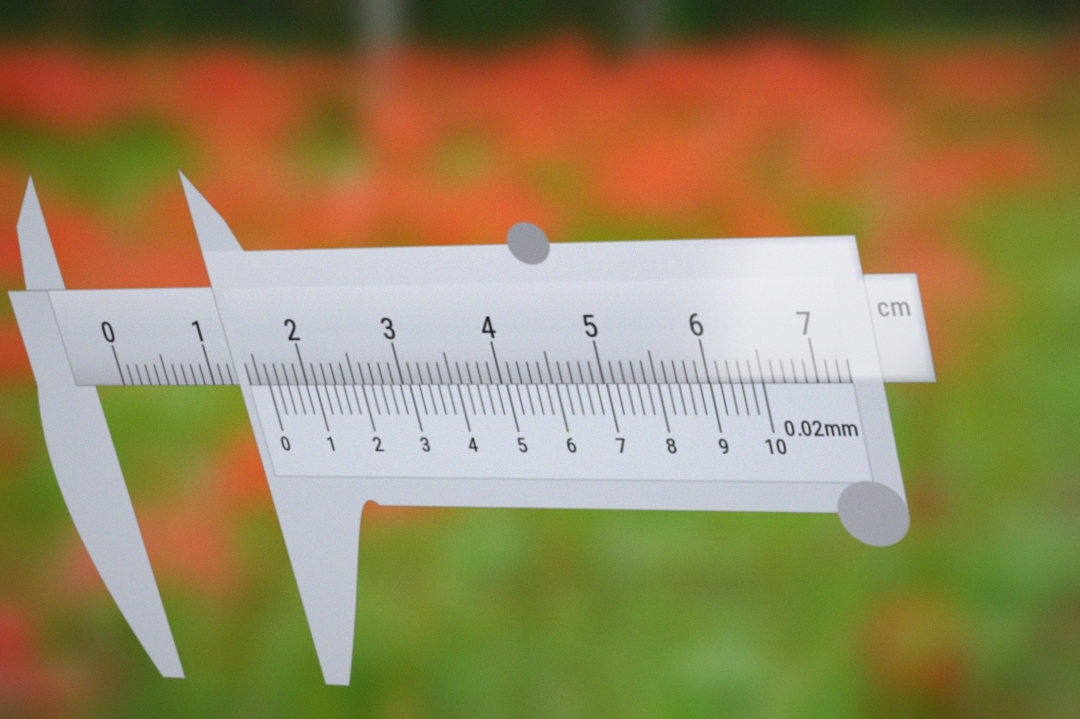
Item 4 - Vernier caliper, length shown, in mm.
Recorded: 16.0 mm
